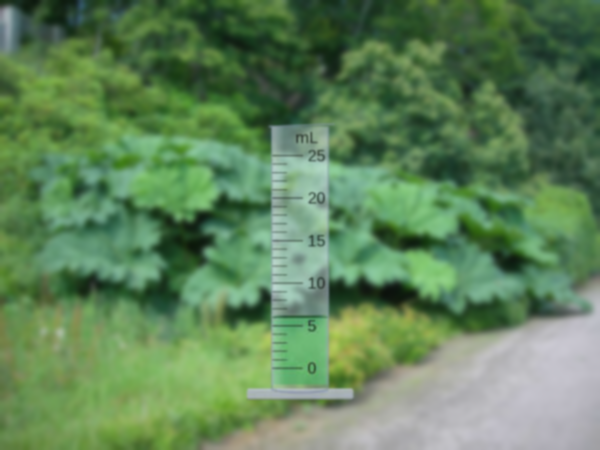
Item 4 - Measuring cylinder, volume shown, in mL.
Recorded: 6 mL
